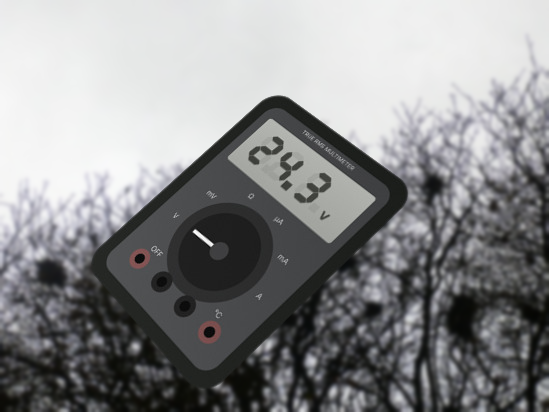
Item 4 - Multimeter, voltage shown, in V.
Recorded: 24.3 V
